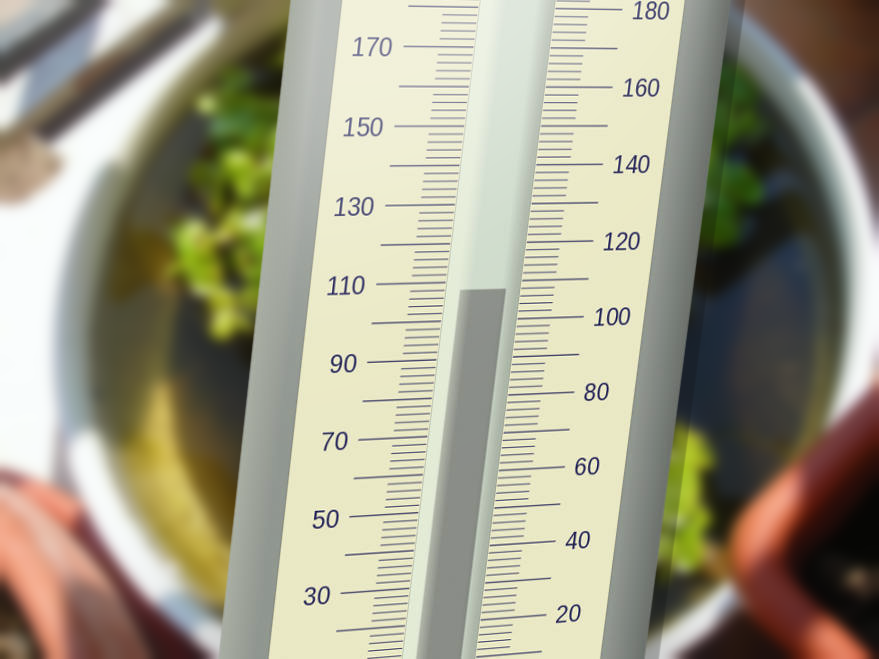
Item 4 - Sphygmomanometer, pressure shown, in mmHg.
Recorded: 108 mmHg
